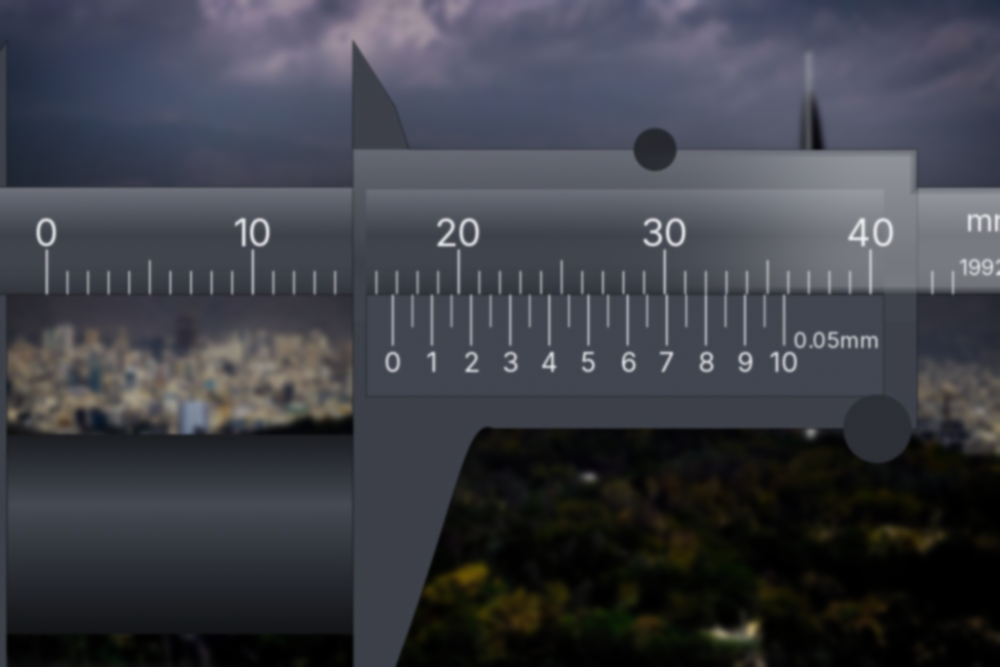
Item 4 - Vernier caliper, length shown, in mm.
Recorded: 16.8 mm
